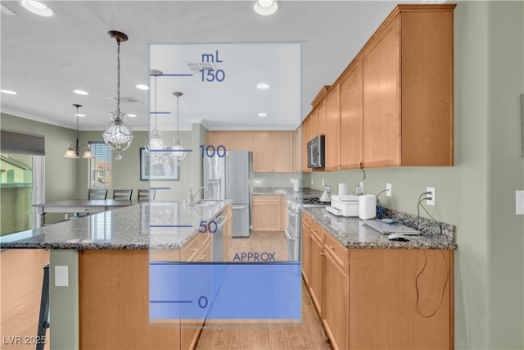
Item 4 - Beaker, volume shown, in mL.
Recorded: 25 mL
